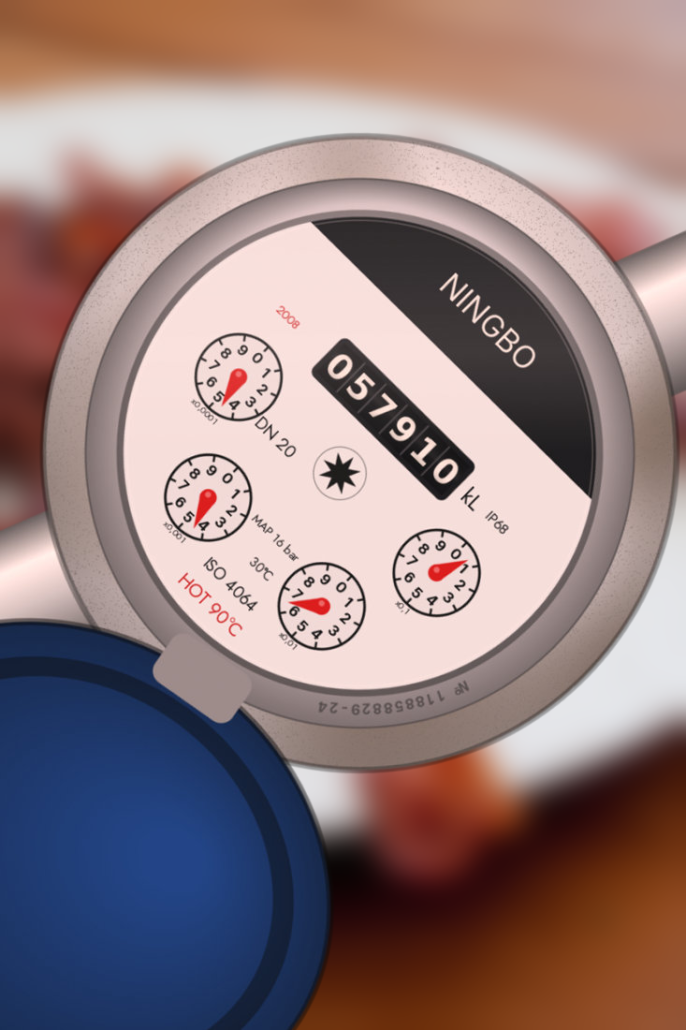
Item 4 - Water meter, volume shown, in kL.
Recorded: 57910.0644 kL
